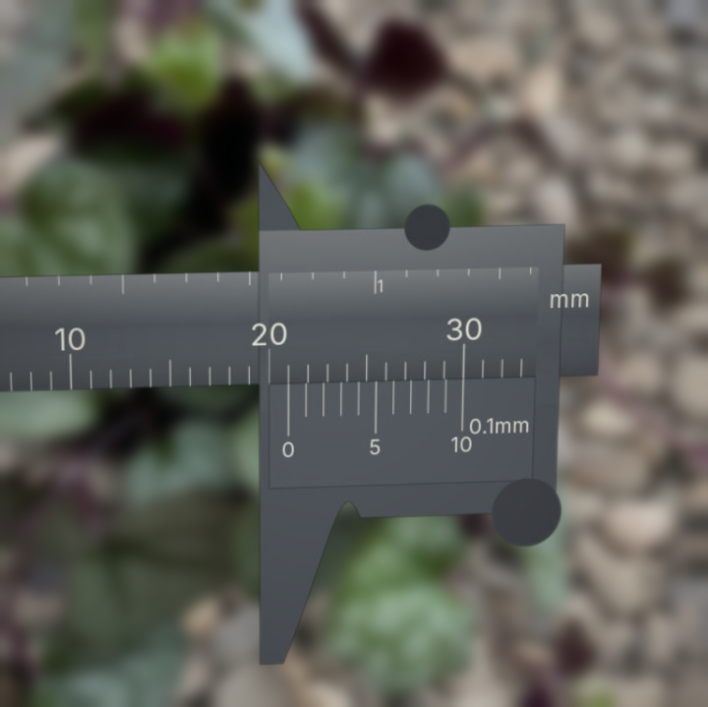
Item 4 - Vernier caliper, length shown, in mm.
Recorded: 21.0 mm
